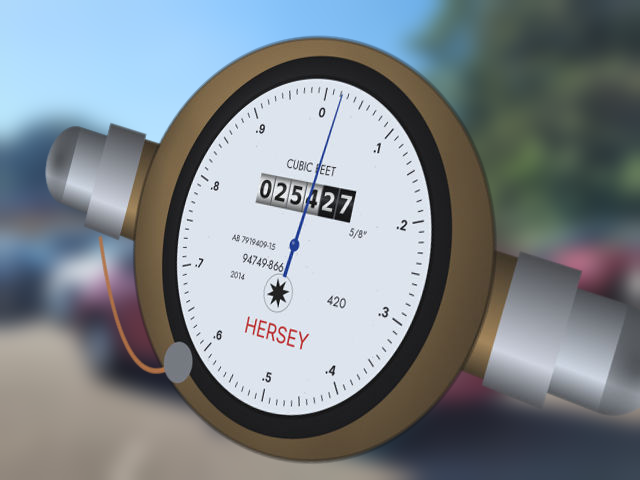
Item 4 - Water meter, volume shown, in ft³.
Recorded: 25427.02 ft³
